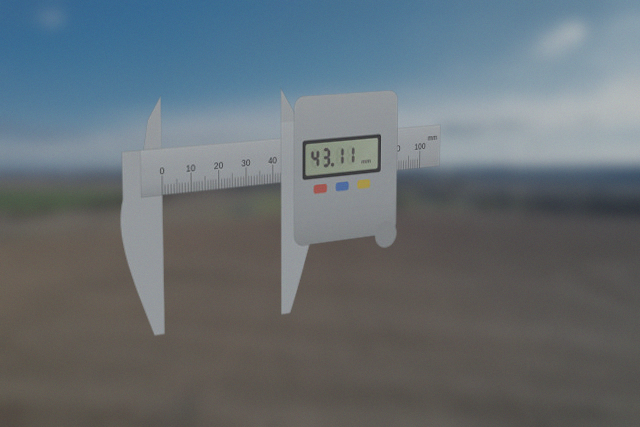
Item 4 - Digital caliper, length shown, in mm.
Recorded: 43.11 mm
